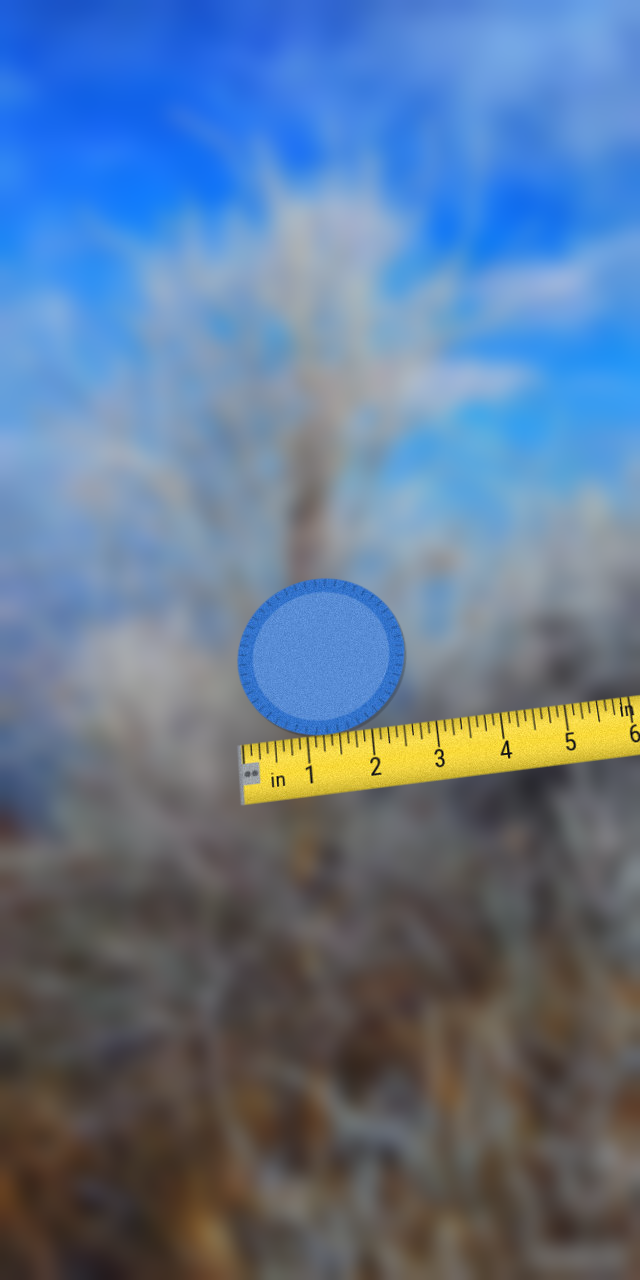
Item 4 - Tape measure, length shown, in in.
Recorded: 2.625 in
